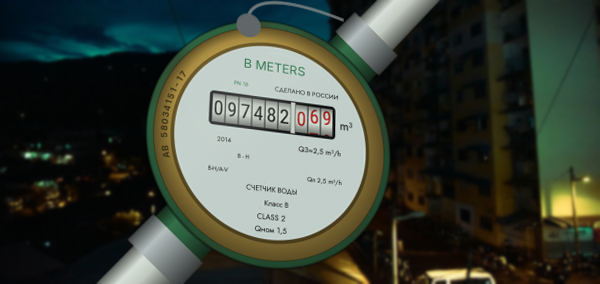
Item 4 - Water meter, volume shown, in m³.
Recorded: 97482.069 m³
